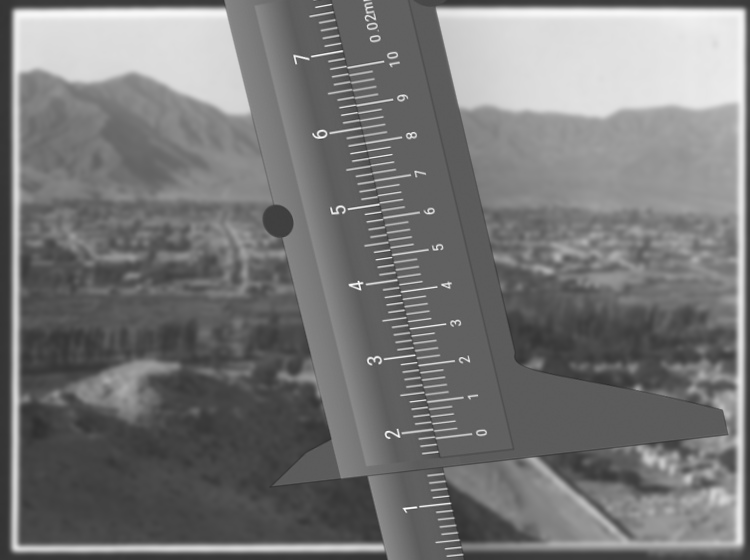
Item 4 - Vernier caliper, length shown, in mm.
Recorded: 18.8 mm
